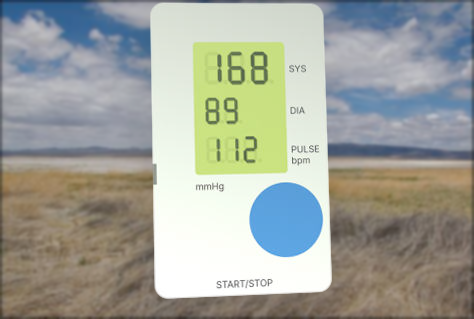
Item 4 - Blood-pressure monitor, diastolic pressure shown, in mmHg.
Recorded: 89 mmHg
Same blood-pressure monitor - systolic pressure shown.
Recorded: 168 mmHg
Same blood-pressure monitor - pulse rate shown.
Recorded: 112 bpm
